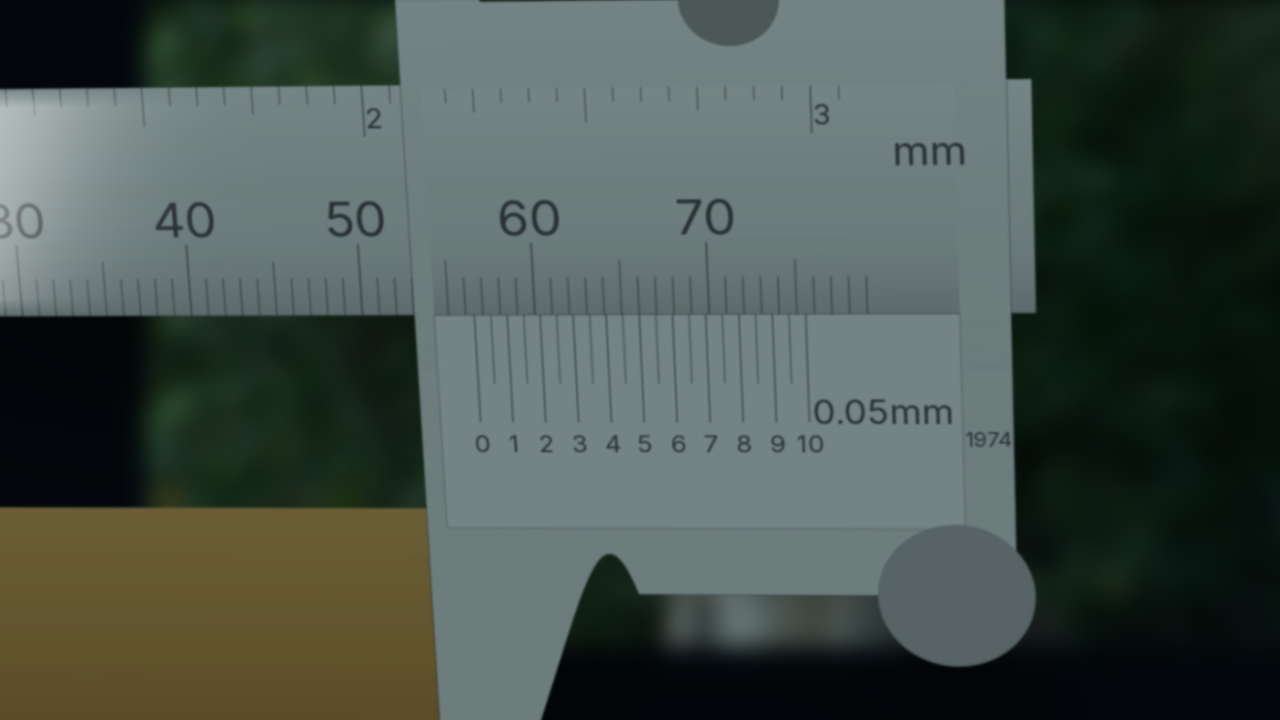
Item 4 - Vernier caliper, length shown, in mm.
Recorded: 56.5 mm
